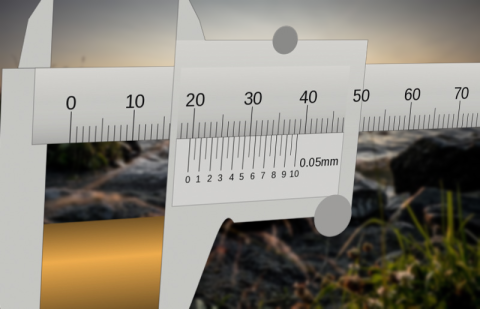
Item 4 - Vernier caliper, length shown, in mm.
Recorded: 19.6 mm
